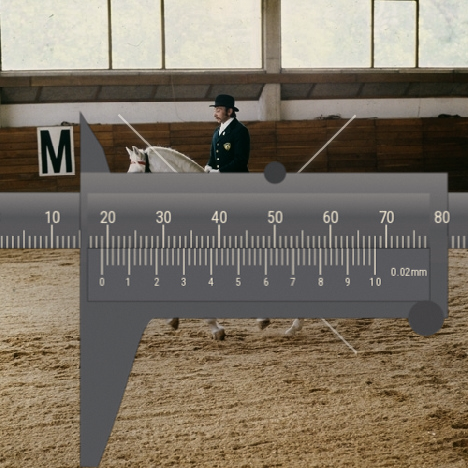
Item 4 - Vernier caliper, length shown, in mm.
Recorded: 19.0 mm
